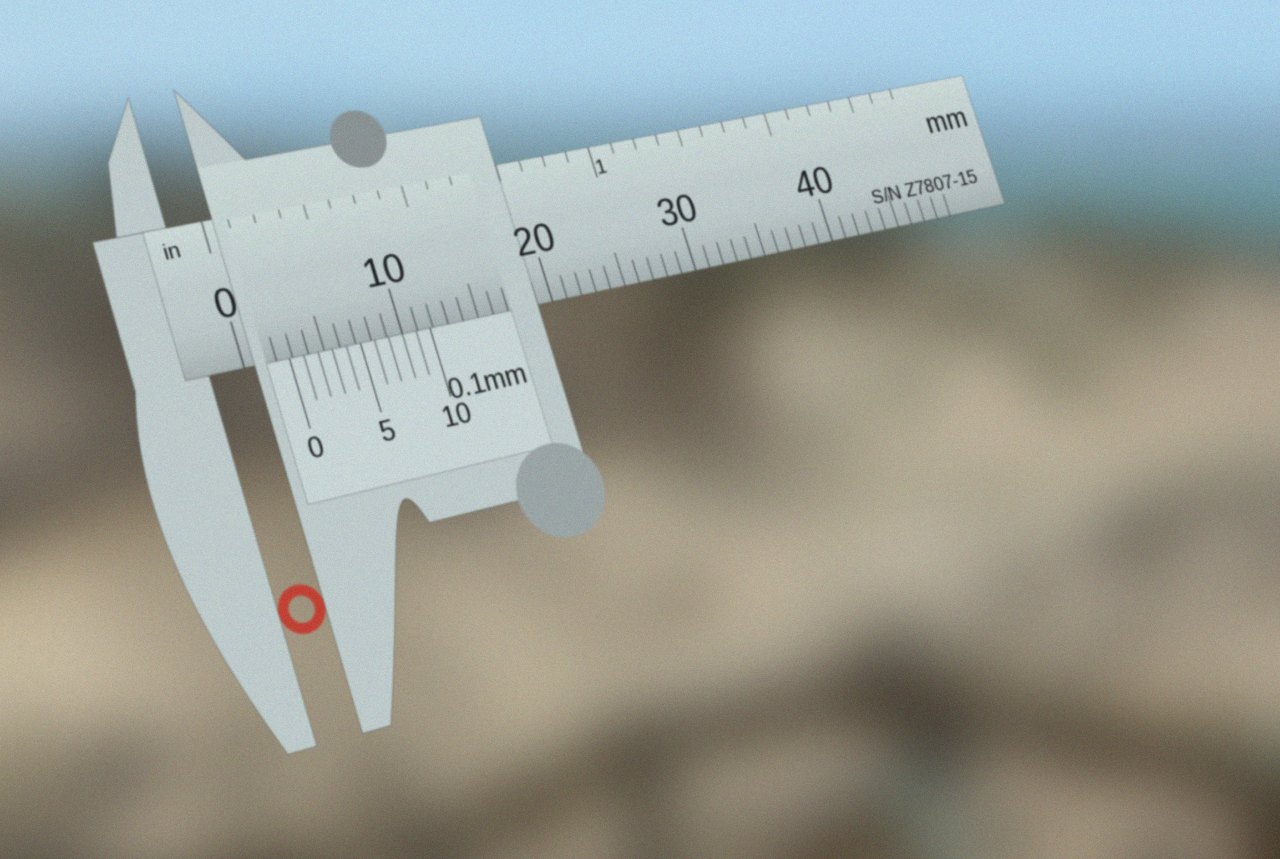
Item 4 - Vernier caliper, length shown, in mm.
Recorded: 2.8 mm
